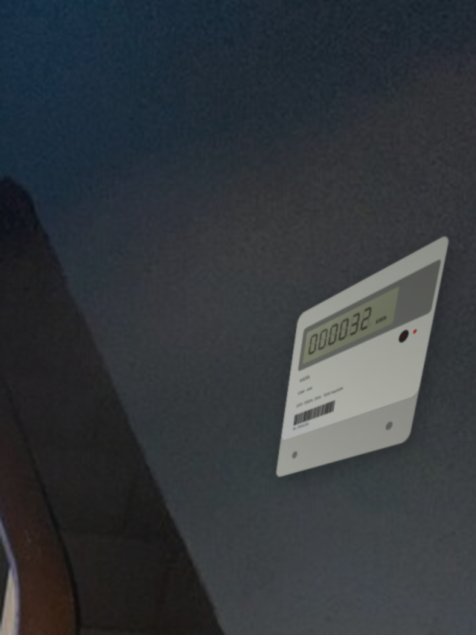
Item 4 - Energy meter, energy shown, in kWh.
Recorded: 32 kWh
